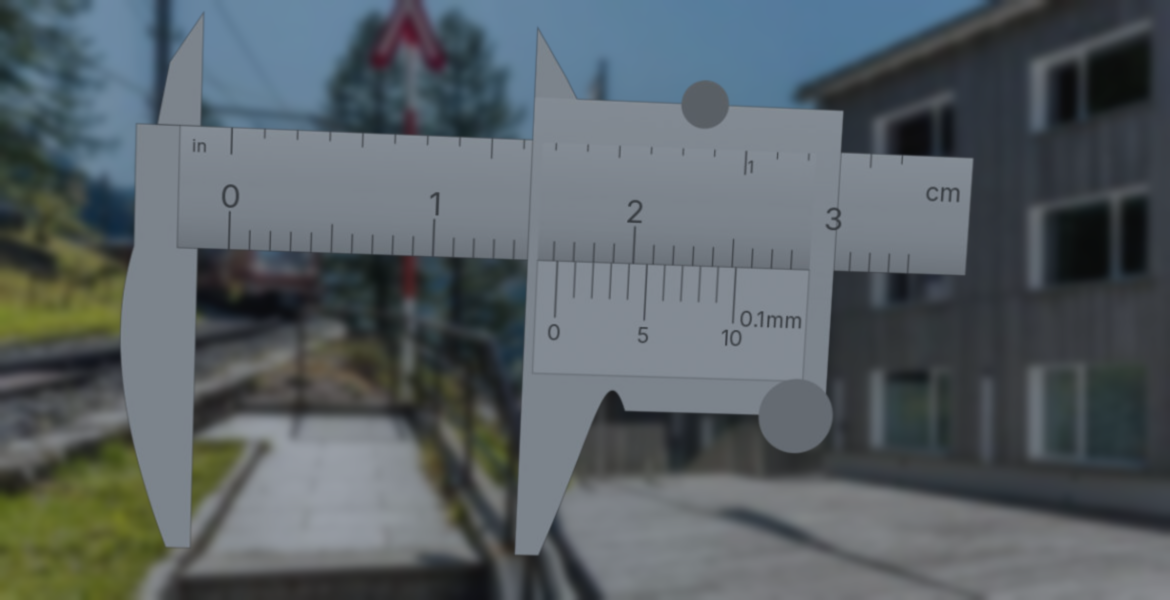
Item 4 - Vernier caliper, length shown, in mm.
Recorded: 16.2 mm
